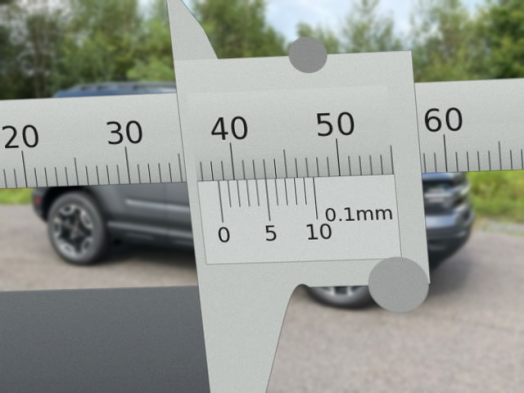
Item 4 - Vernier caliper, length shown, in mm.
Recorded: 38.5 mm
